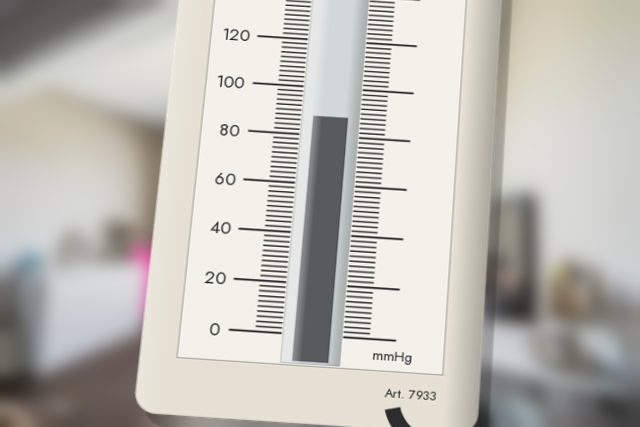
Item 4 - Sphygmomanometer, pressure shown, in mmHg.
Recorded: 88 mmHg
